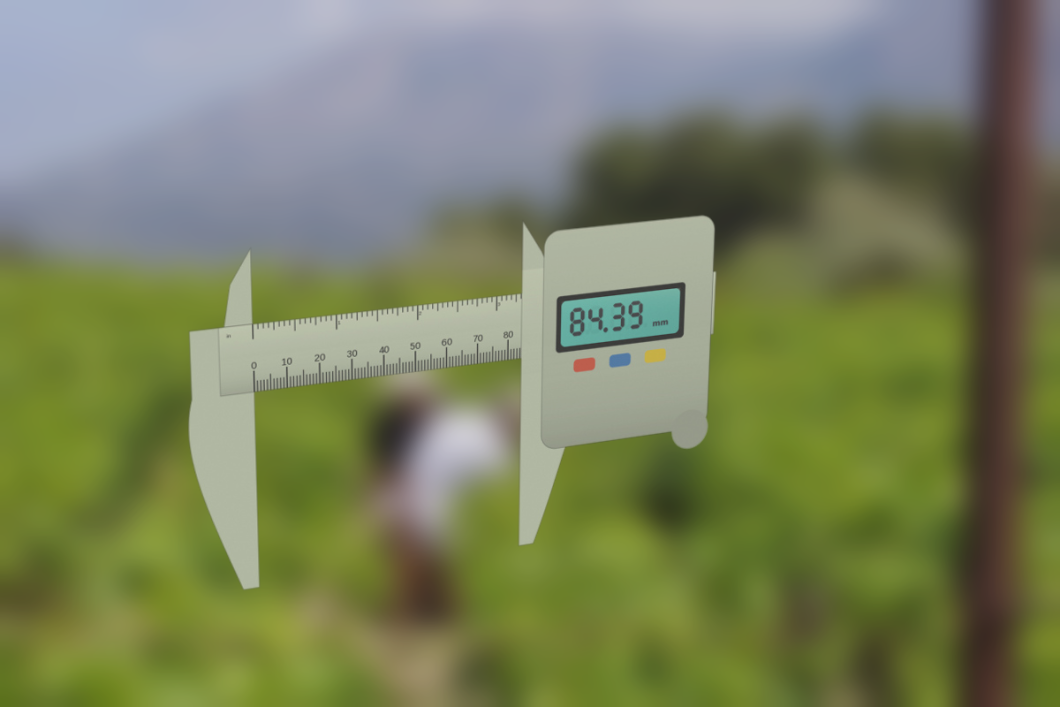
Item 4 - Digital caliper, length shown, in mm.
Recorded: 84.39 mm
